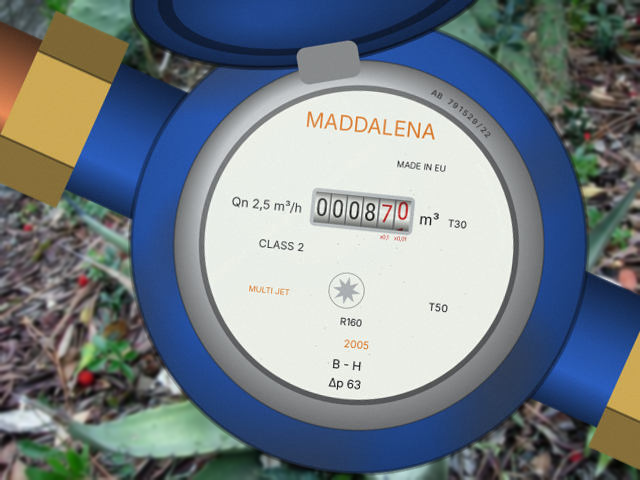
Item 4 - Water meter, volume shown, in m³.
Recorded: 8.70 m³
